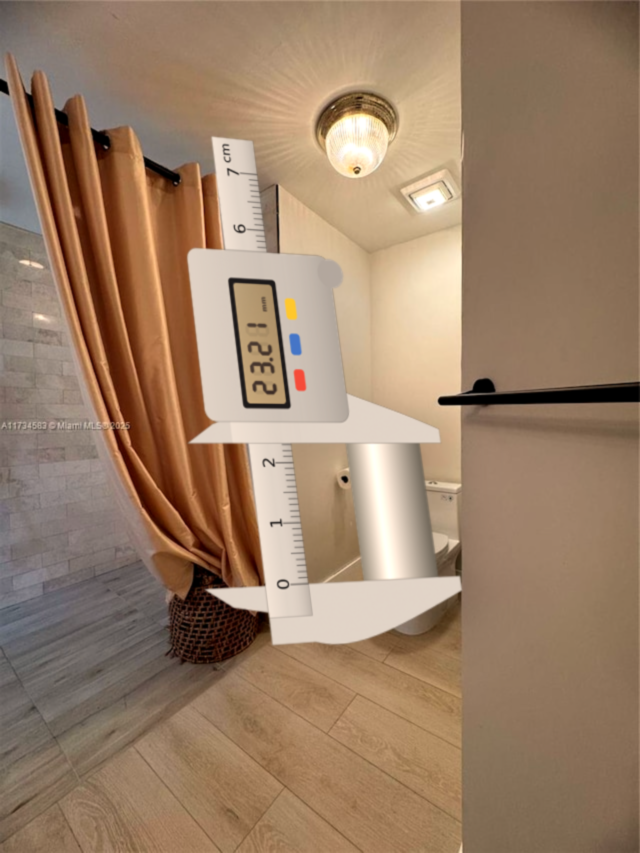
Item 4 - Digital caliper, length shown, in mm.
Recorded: 23.21 mm
